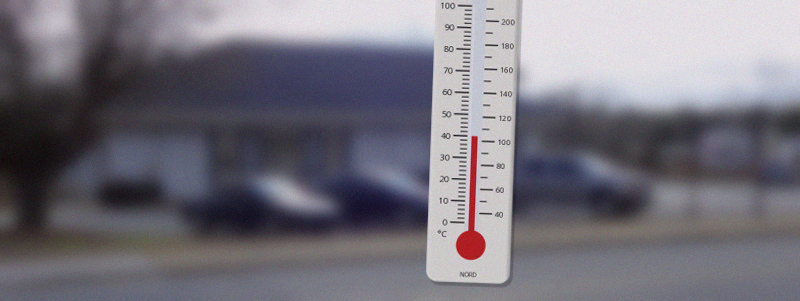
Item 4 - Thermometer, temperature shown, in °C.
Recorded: 40 °C
